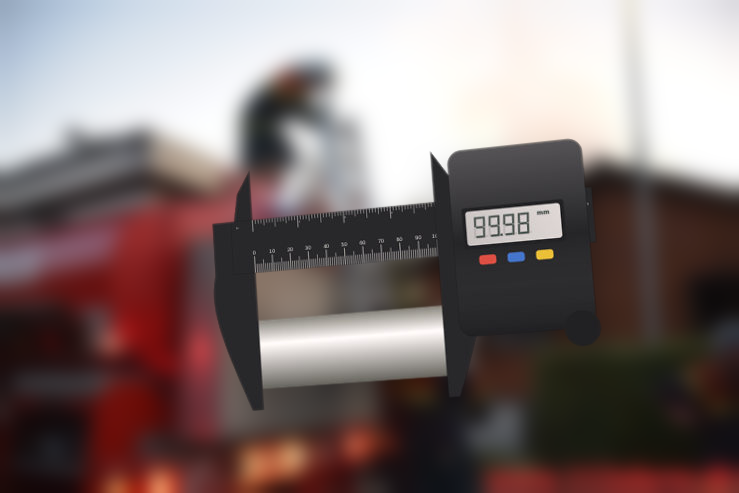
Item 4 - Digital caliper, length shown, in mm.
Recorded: 99.98 mm
